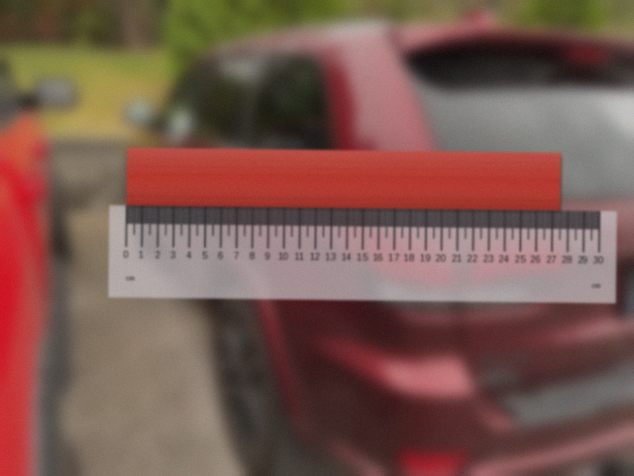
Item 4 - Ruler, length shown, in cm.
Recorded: 27.5 cm
